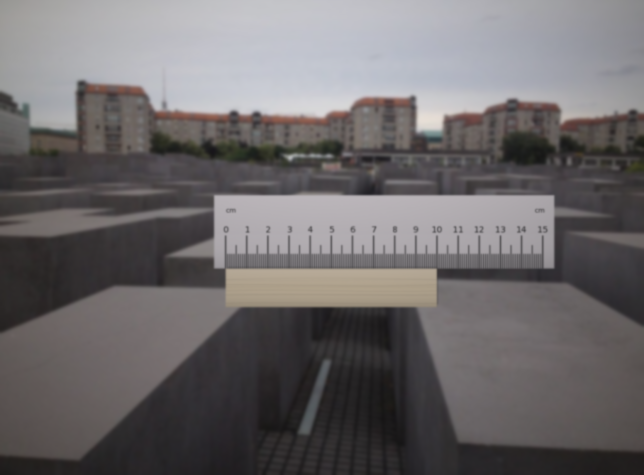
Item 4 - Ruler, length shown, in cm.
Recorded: 10 cm
